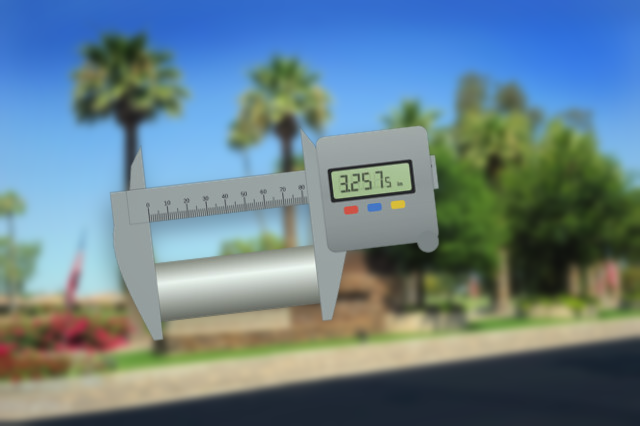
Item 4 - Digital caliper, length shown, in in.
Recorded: 3.2575 in
